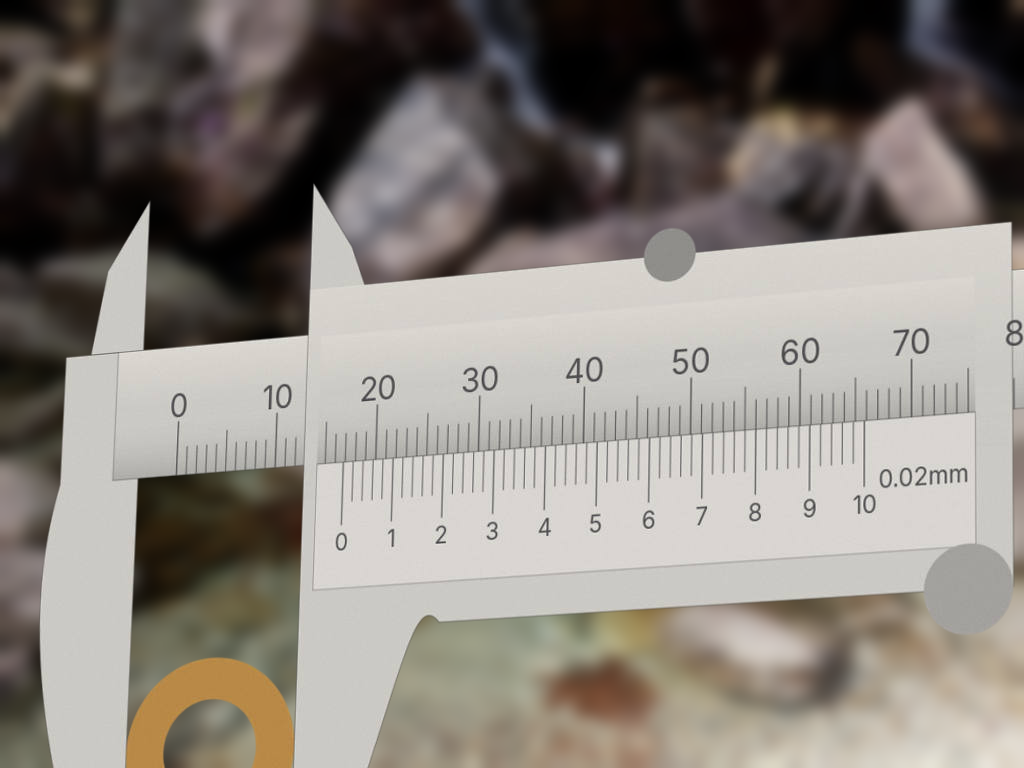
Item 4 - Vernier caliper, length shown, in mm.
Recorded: 16.8 mm
